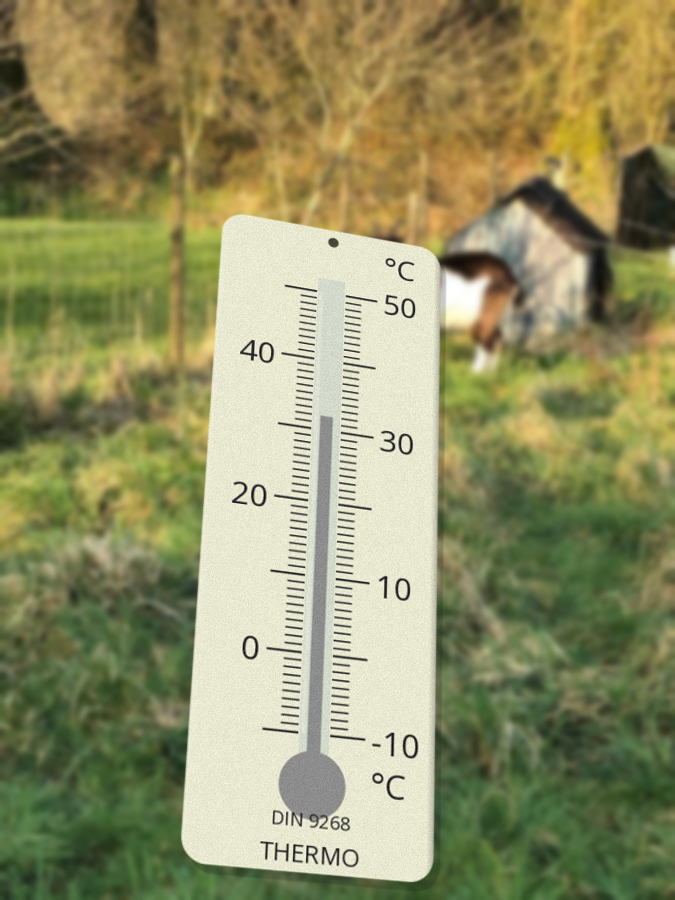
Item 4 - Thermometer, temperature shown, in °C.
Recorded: 32 °C
